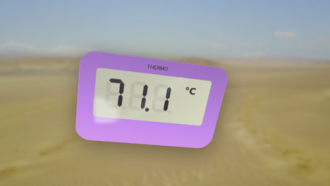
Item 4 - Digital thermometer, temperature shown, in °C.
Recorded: 71.1 °C
